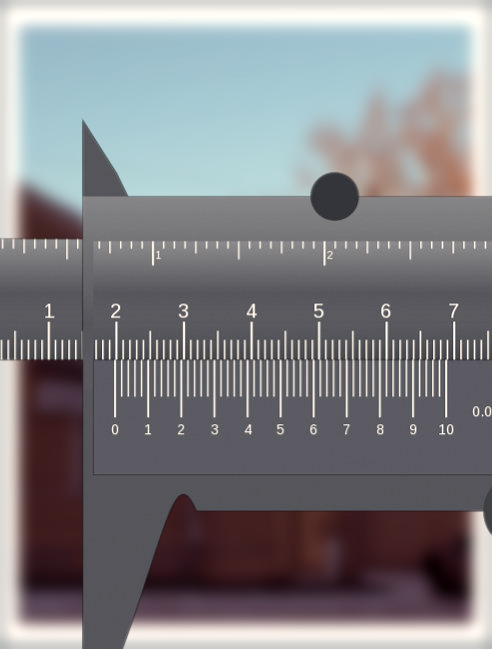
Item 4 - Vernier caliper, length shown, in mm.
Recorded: 19.8 mm
